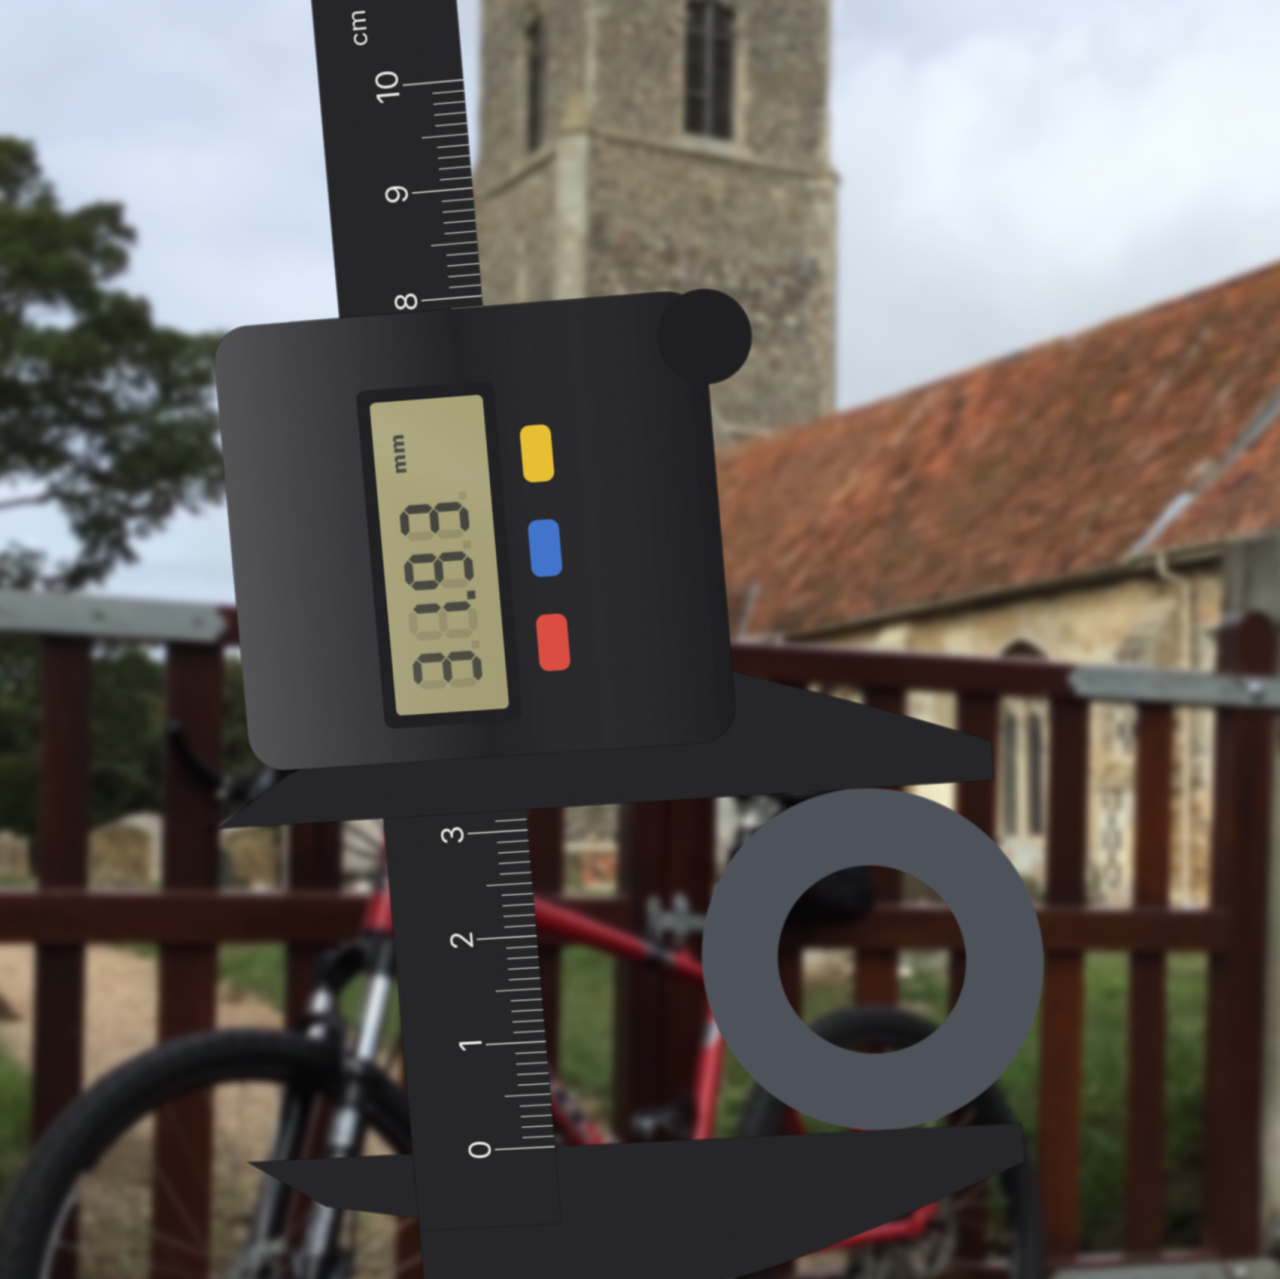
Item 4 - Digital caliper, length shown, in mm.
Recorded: 31.93 mm
